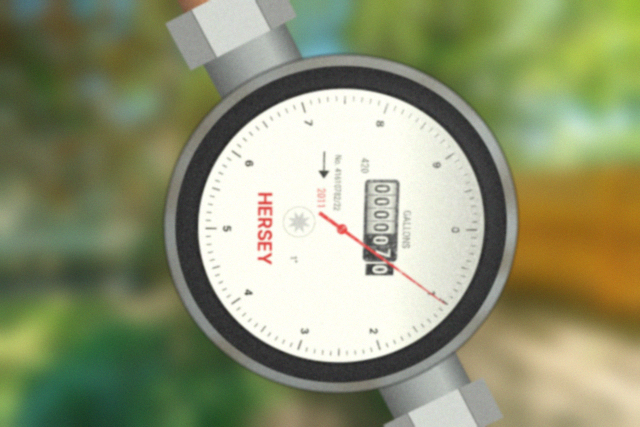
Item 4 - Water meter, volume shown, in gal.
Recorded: 71.0 gal
